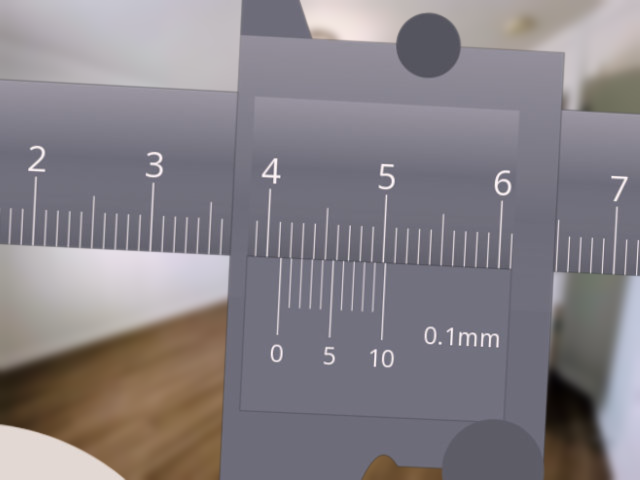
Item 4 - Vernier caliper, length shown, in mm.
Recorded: 41.2 mm
